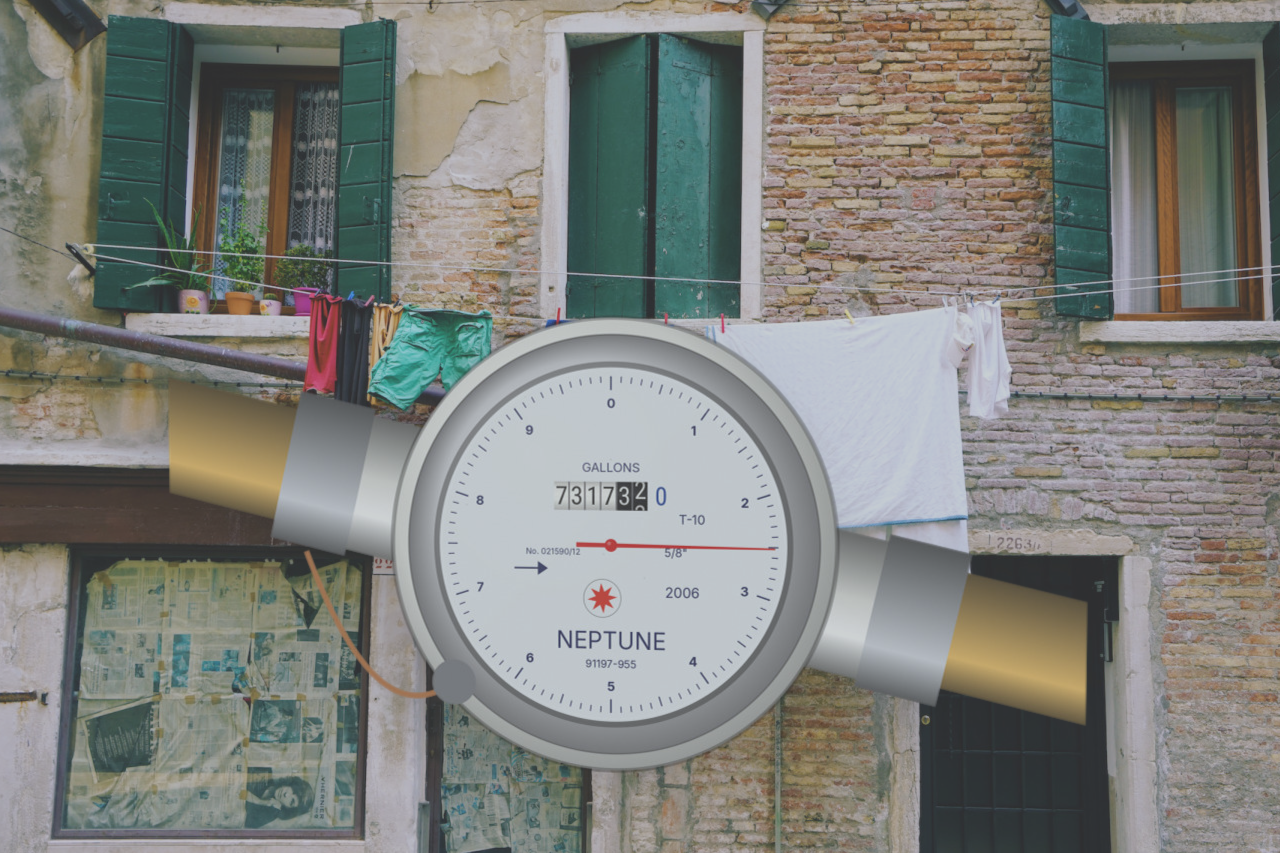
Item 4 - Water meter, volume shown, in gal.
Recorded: 7317322.5 gal
